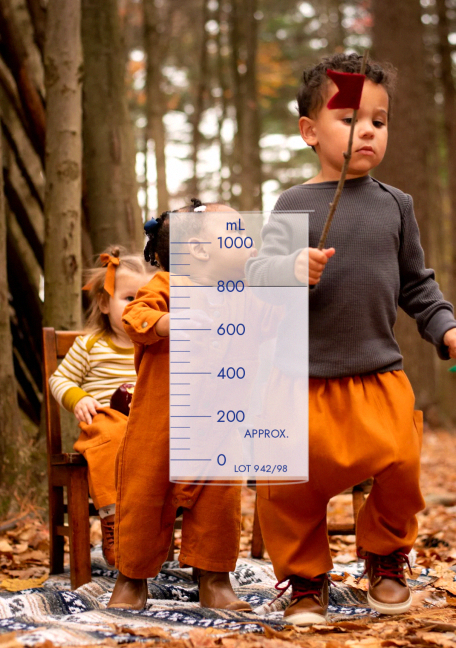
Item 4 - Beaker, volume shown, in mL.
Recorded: 800 mL
